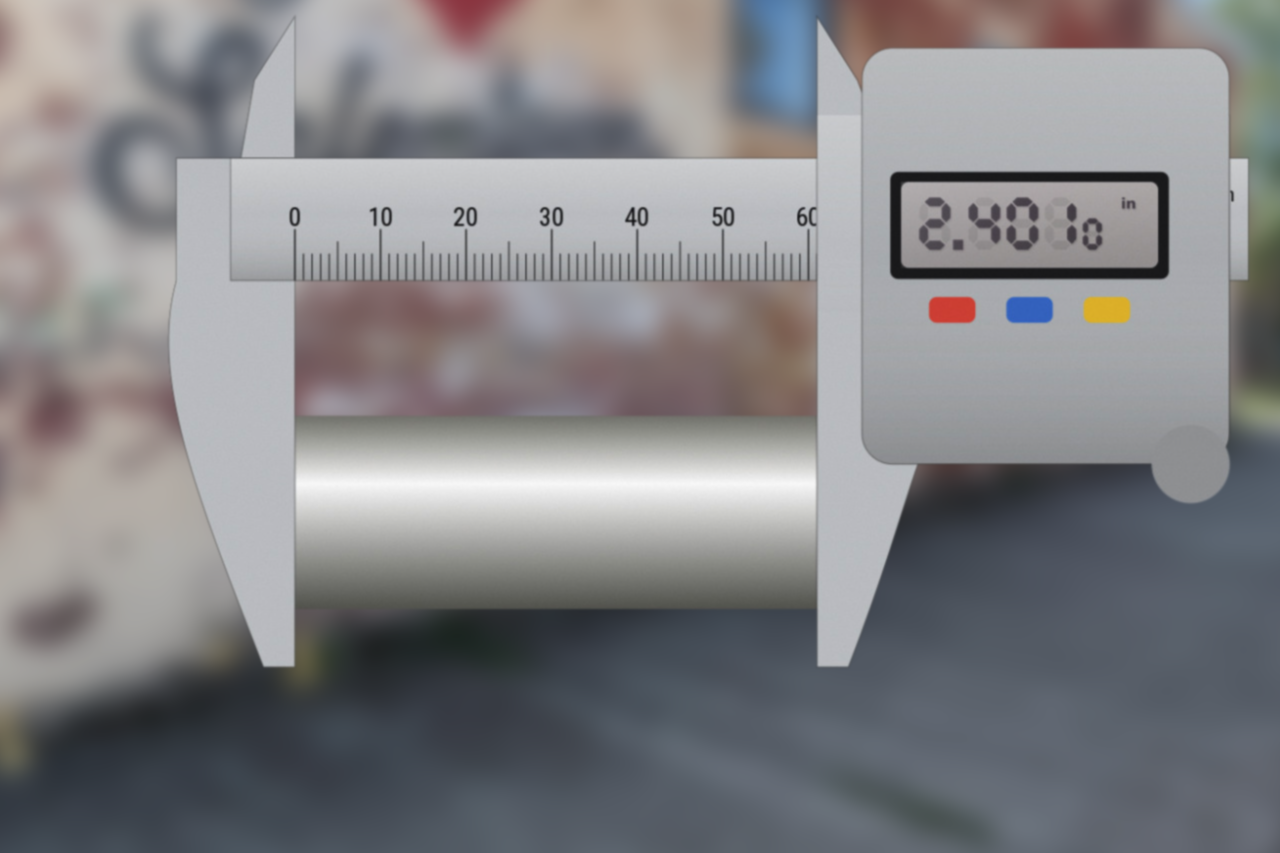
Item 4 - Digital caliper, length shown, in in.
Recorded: 2.4010 in
